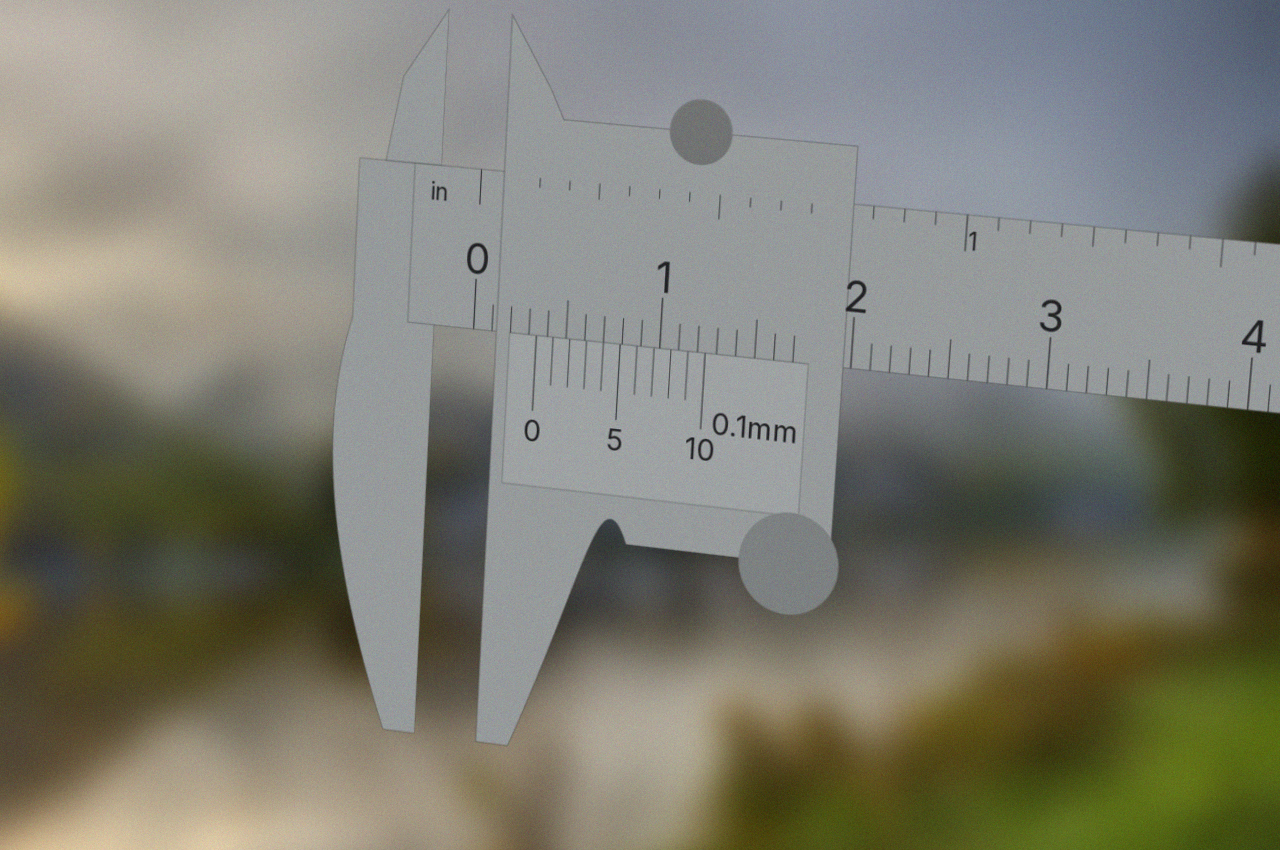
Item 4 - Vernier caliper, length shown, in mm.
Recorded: 3.4 mm
